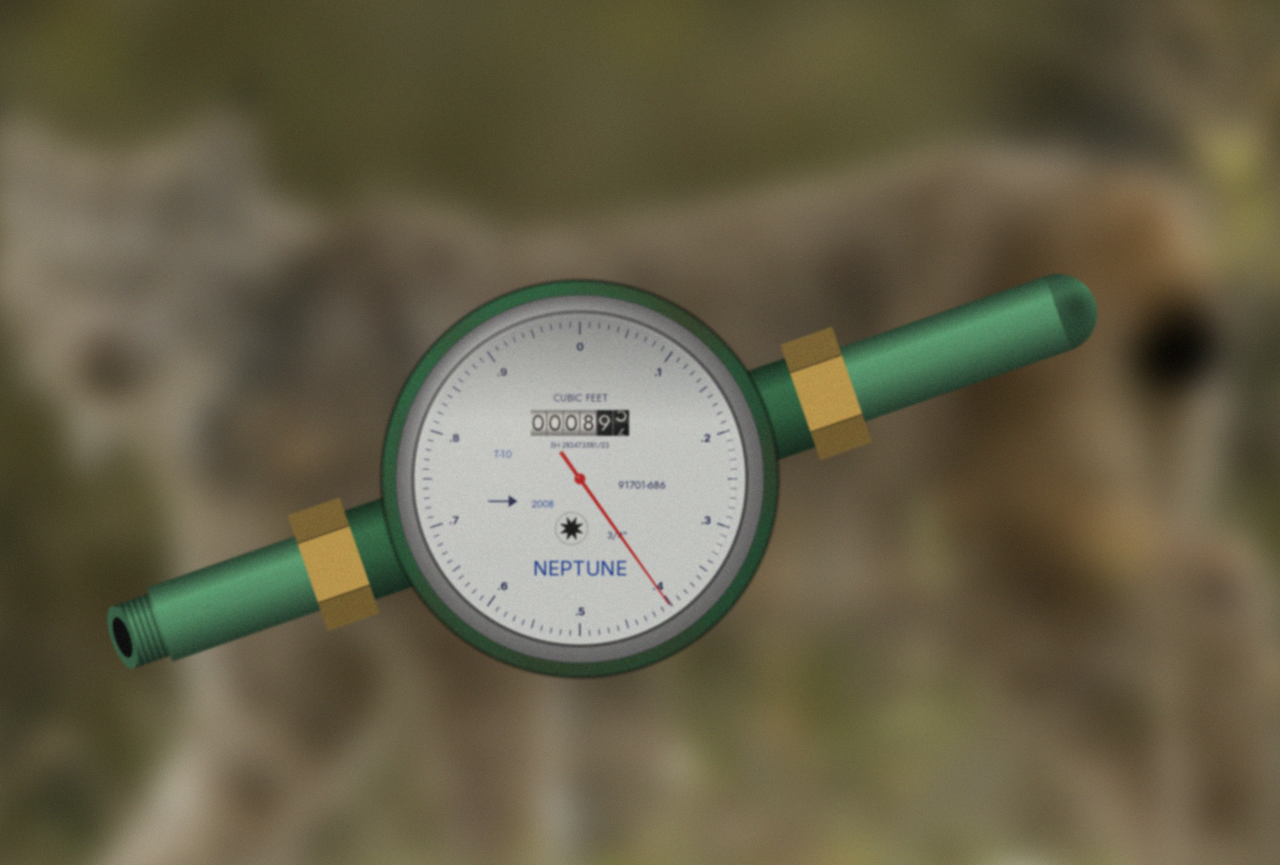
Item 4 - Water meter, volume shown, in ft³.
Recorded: 895.40 ft³
